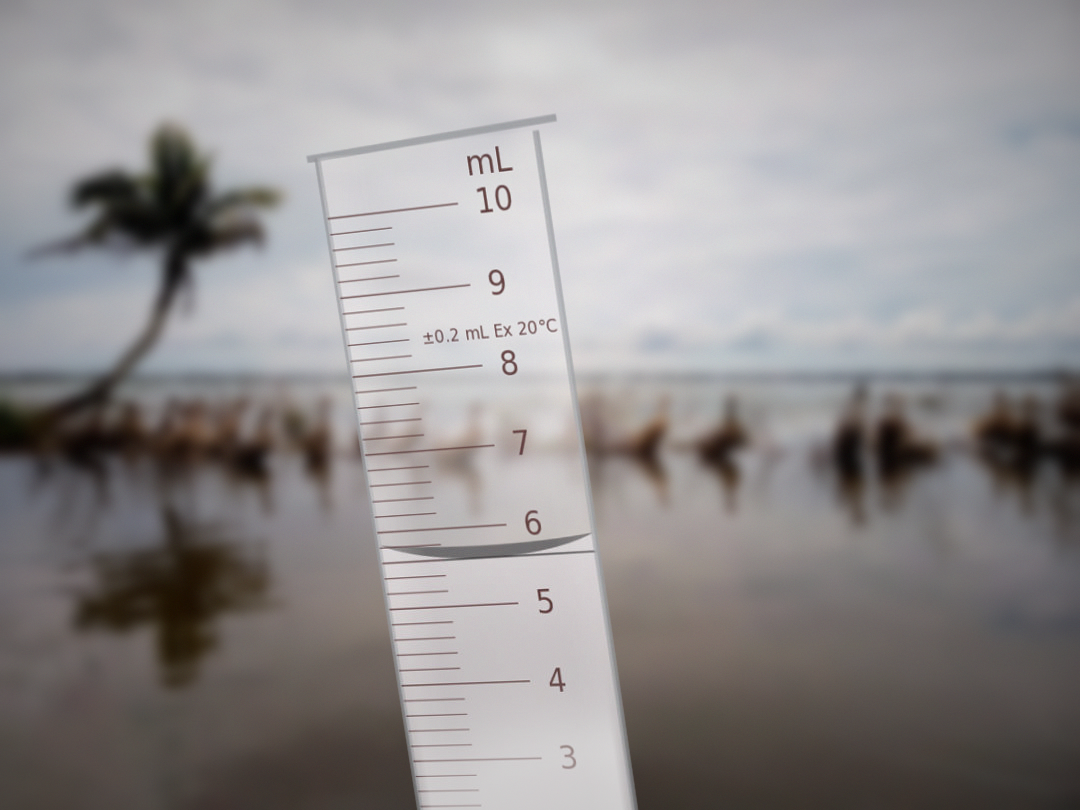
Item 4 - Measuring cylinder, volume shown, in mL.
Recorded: 5.6 mL
